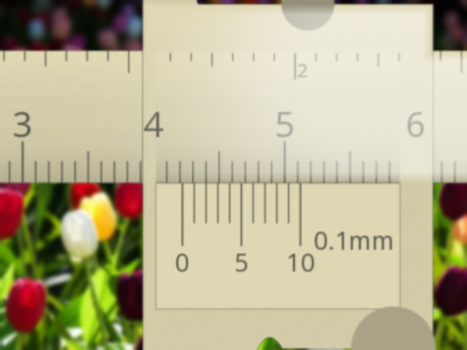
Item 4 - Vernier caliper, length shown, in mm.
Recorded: 42.2 mm
